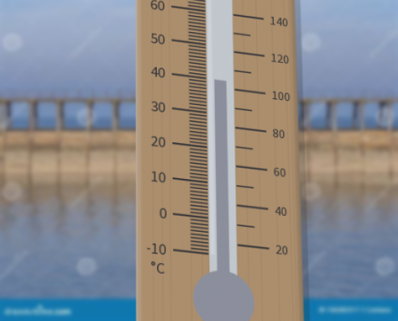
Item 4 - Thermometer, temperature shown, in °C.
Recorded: 40 °C
